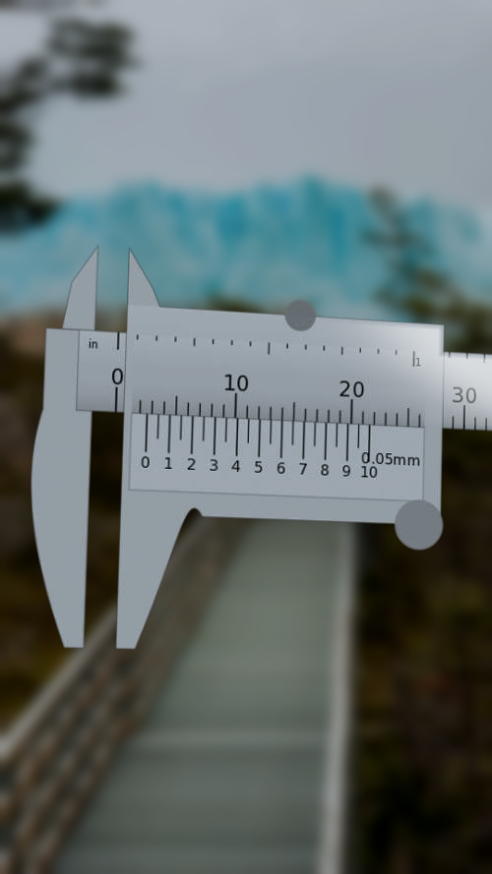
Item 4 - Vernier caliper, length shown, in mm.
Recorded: 2.6 mm
